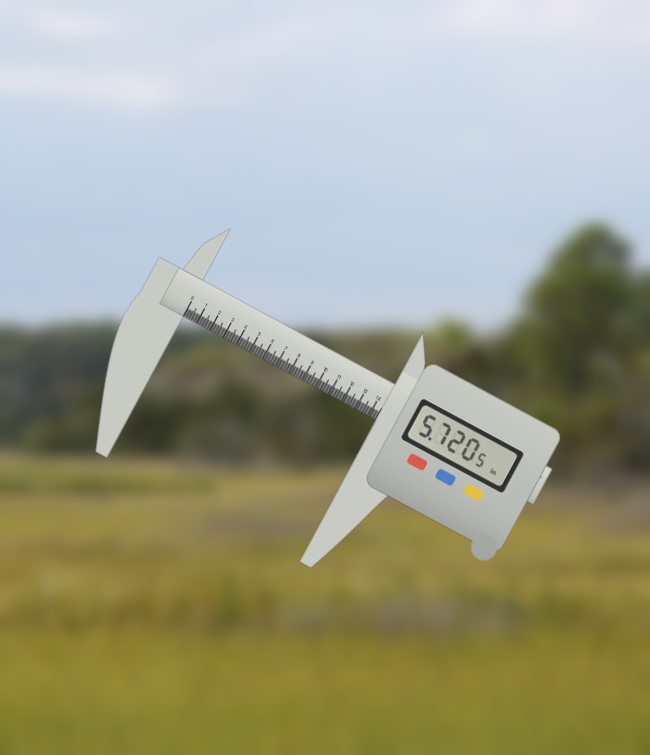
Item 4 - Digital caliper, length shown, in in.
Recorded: 5.7205 in
